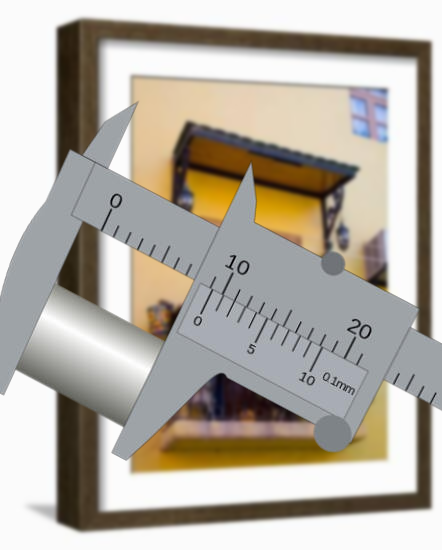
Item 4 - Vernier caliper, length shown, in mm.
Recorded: 9.2 mm
